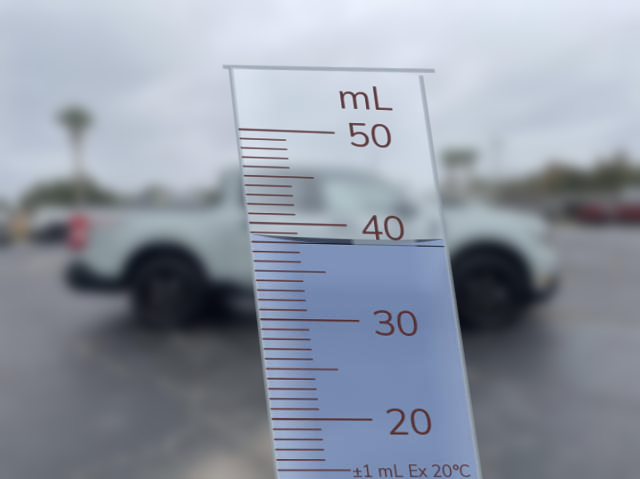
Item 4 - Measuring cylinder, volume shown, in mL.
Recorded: 38 mL
